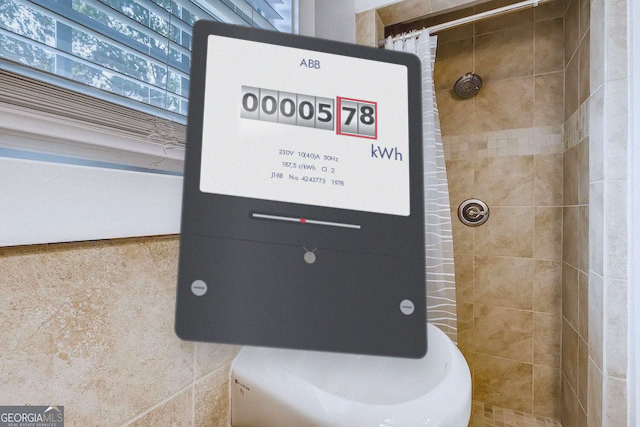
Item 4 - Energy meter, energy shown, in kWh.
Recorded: 5.78 kWh
